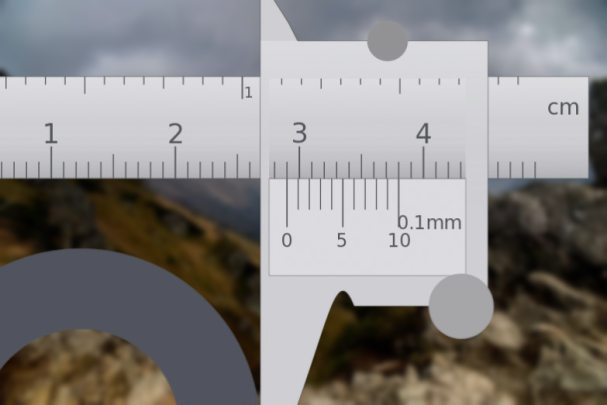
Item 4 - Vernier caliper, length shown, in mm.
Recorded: 29.0 mm
